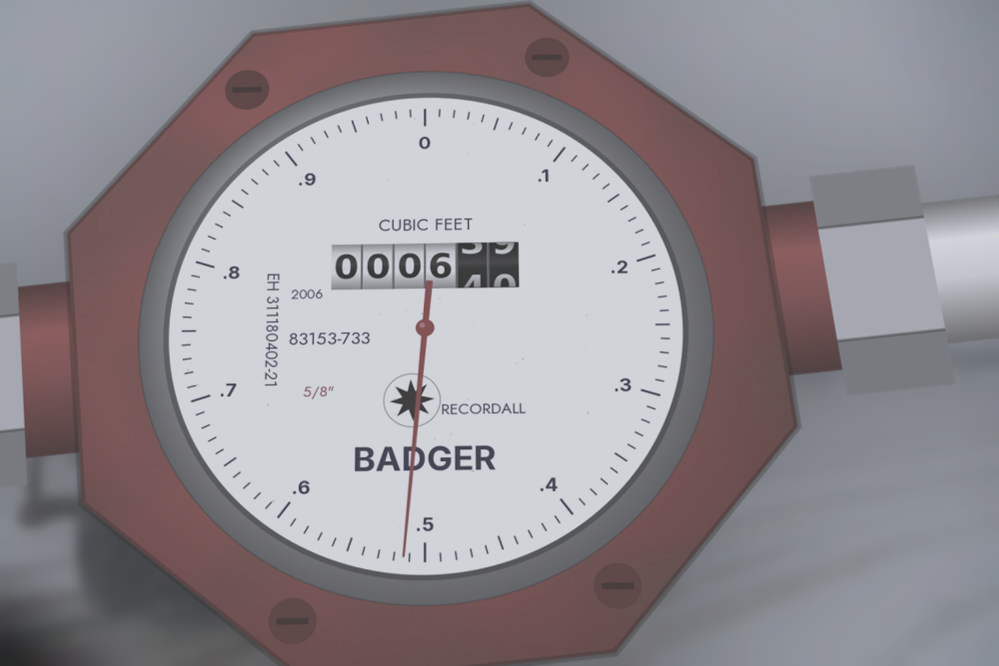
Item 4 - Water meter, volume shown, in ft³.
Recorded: 639.51 ft³
